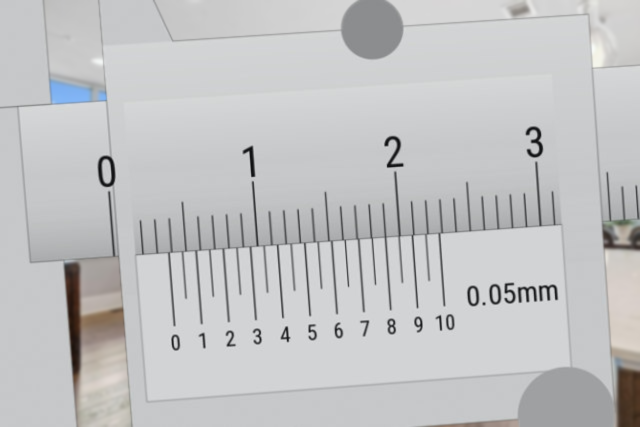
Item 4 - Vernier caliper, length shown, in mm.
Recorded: 3.8 mm
